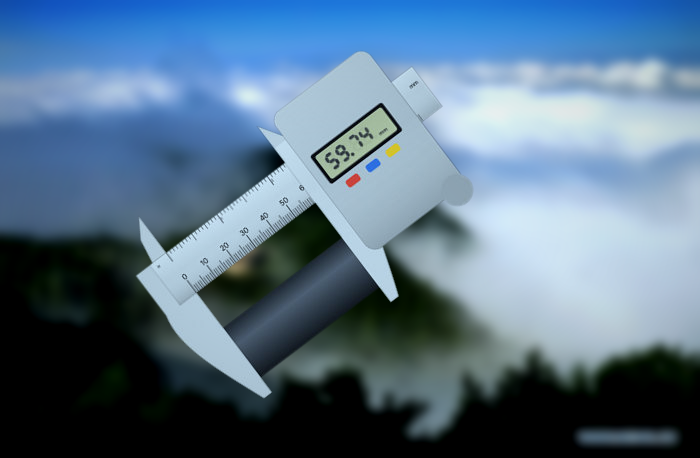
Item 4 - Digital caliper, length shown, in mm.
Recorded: 59.74 mm
